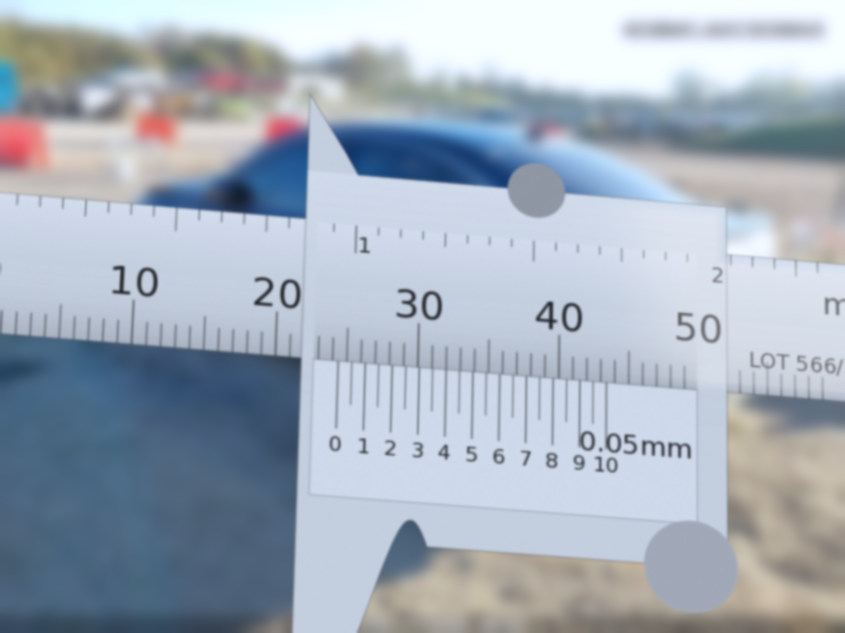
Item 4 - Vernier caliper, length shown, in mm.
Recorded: 24.4 mm
